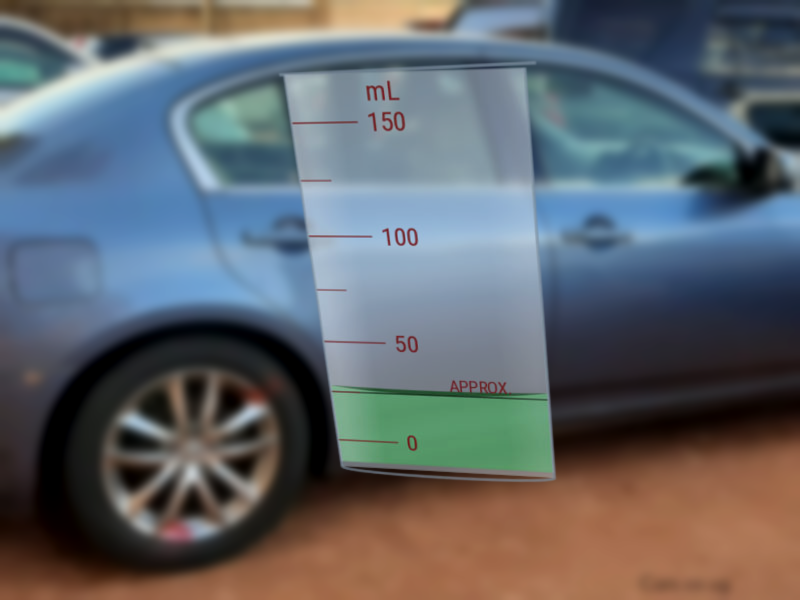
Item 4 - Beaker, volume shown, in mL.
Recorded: 25 mL
